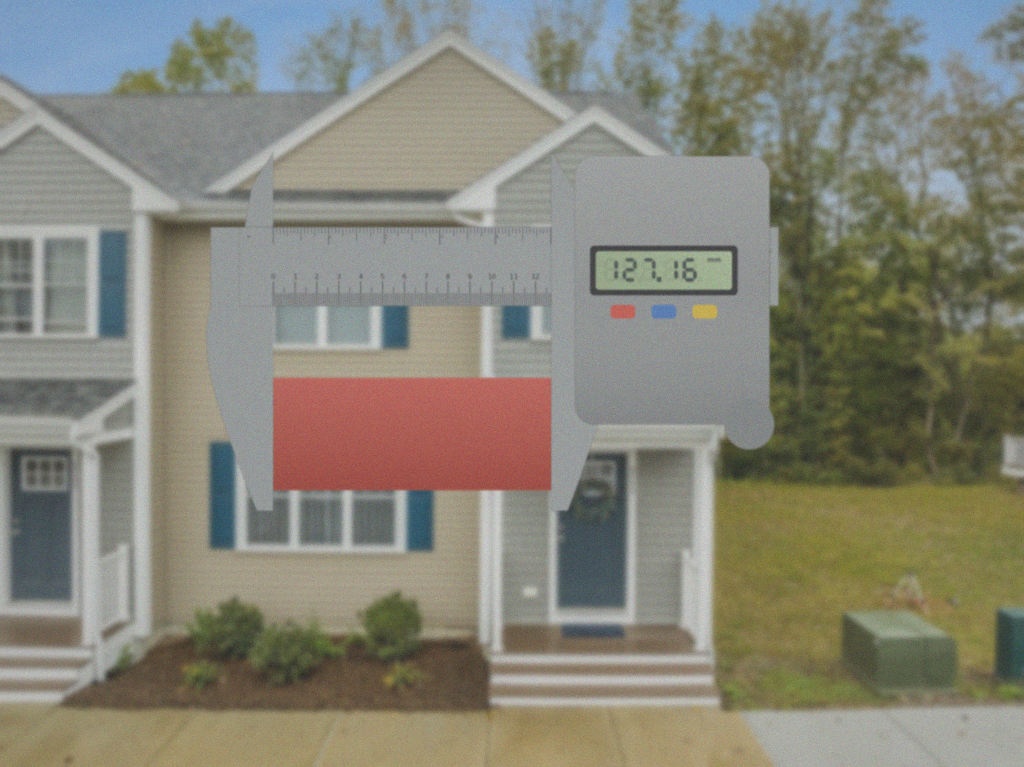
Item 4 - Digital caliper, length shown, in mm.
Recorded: 127.16 mm
